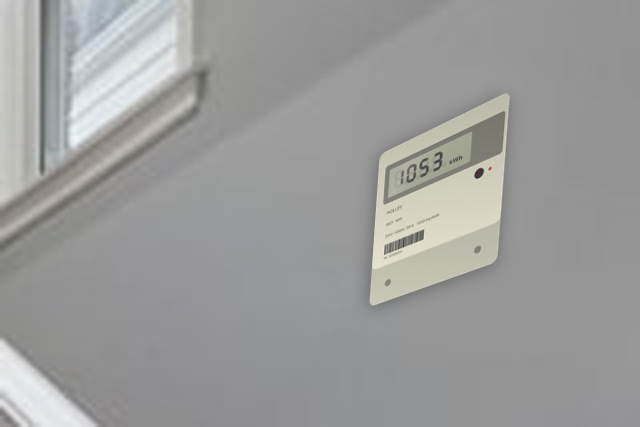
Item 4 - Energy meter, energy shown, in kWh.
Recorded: 1053 kWh
